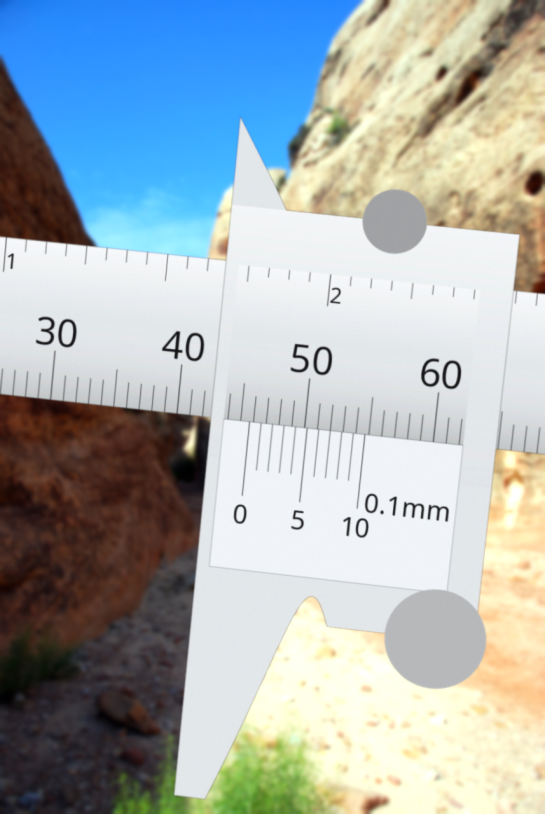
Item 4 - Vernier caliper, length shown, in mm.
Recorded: 45.7 mm
